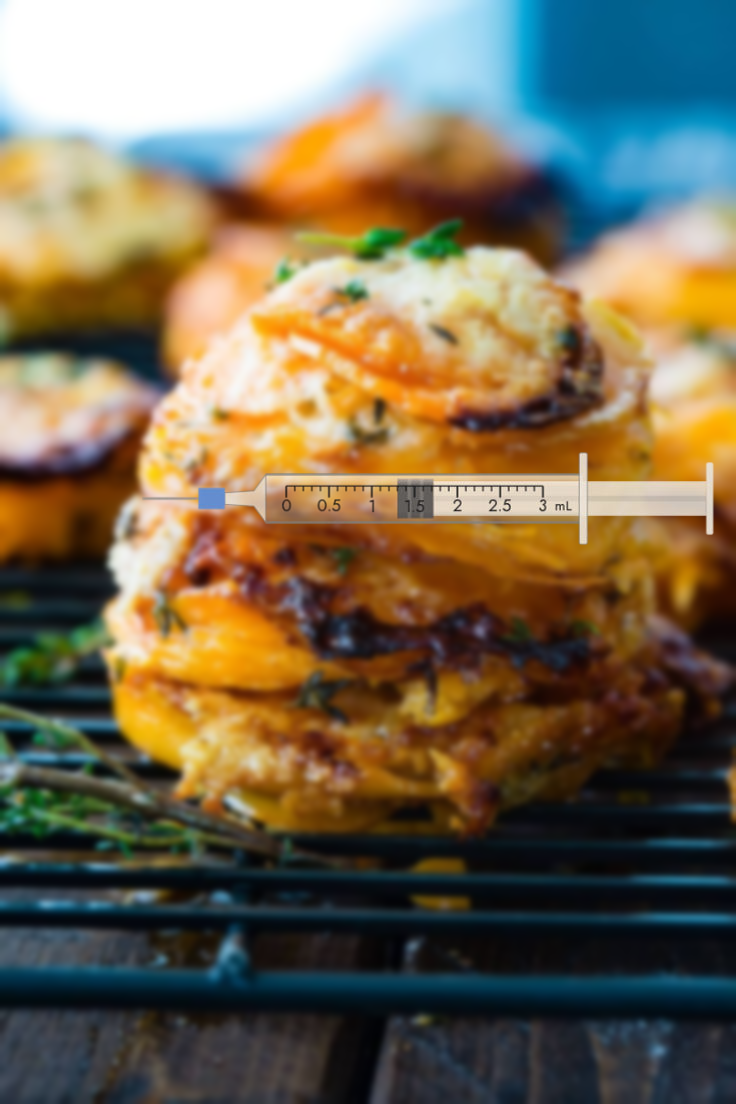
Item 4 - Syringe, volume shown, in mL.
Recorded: 1.3 mL
